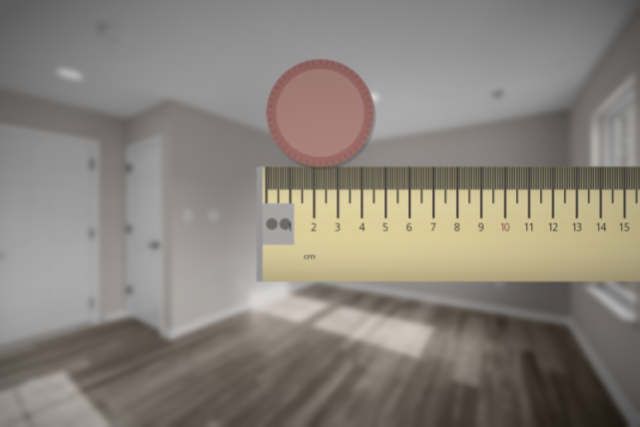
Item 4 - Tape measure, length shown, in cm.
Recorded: 4.5 cm
